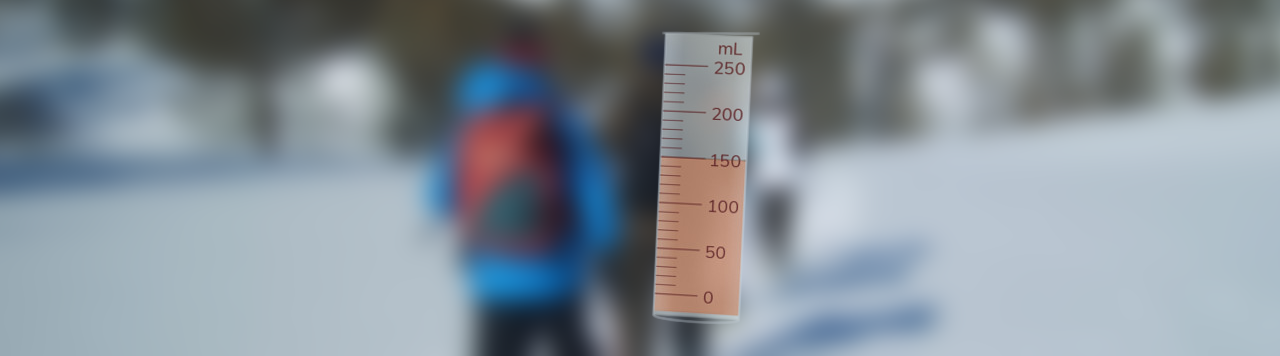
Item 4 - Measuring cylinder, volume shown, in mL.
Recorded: 150 mL
